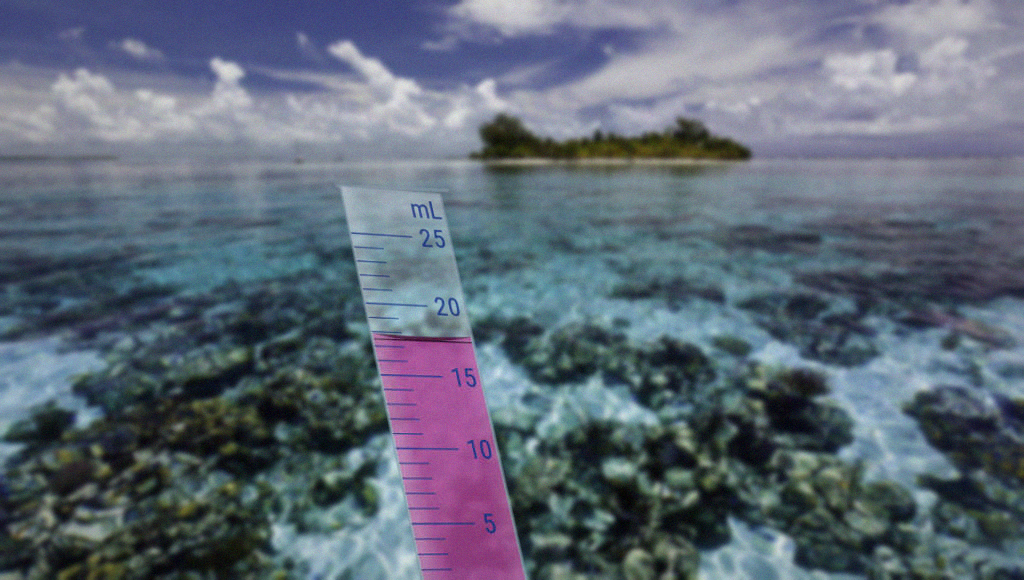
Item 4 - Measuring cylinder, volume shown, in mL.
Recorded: 17.5 mL
